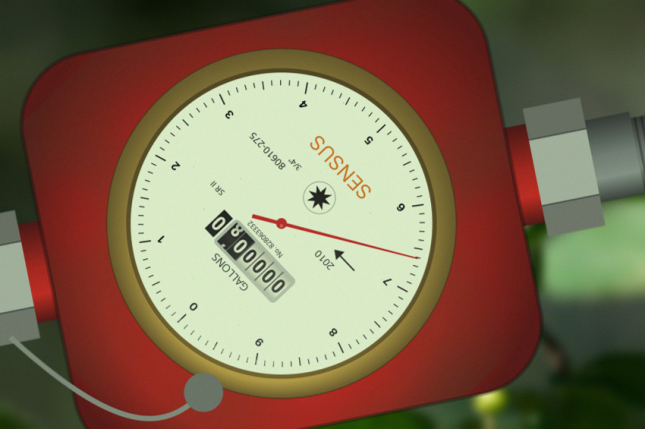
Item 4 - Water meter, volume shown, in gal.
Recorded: 76.6 gal
